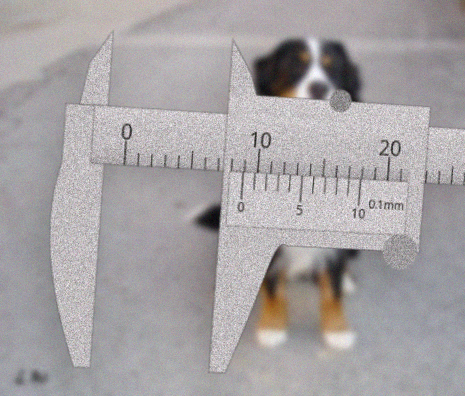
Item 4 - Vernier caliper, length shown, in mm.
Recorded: 8.9 mm
